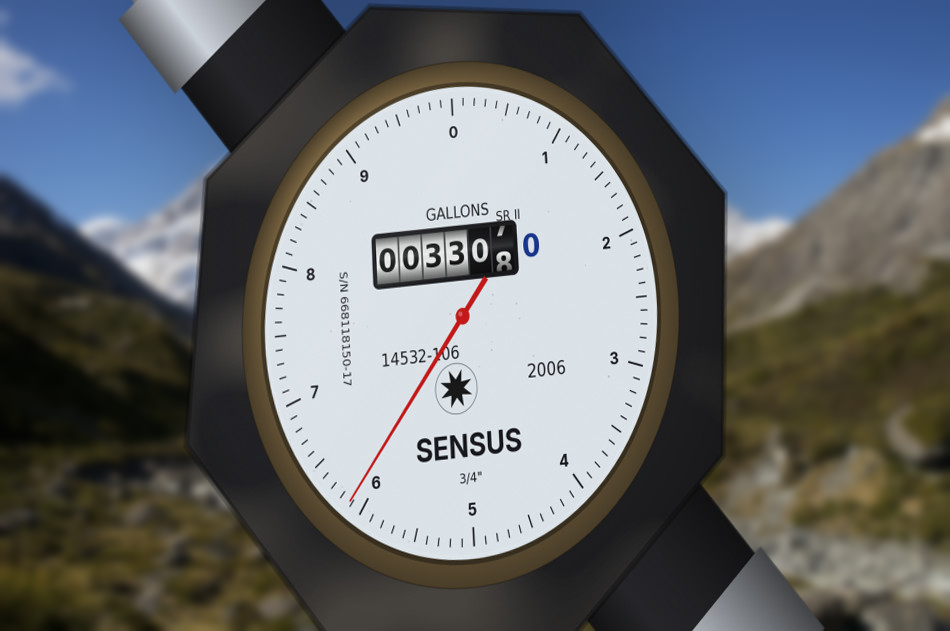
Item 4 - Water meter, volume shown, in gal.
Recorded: 33076.1 gal
